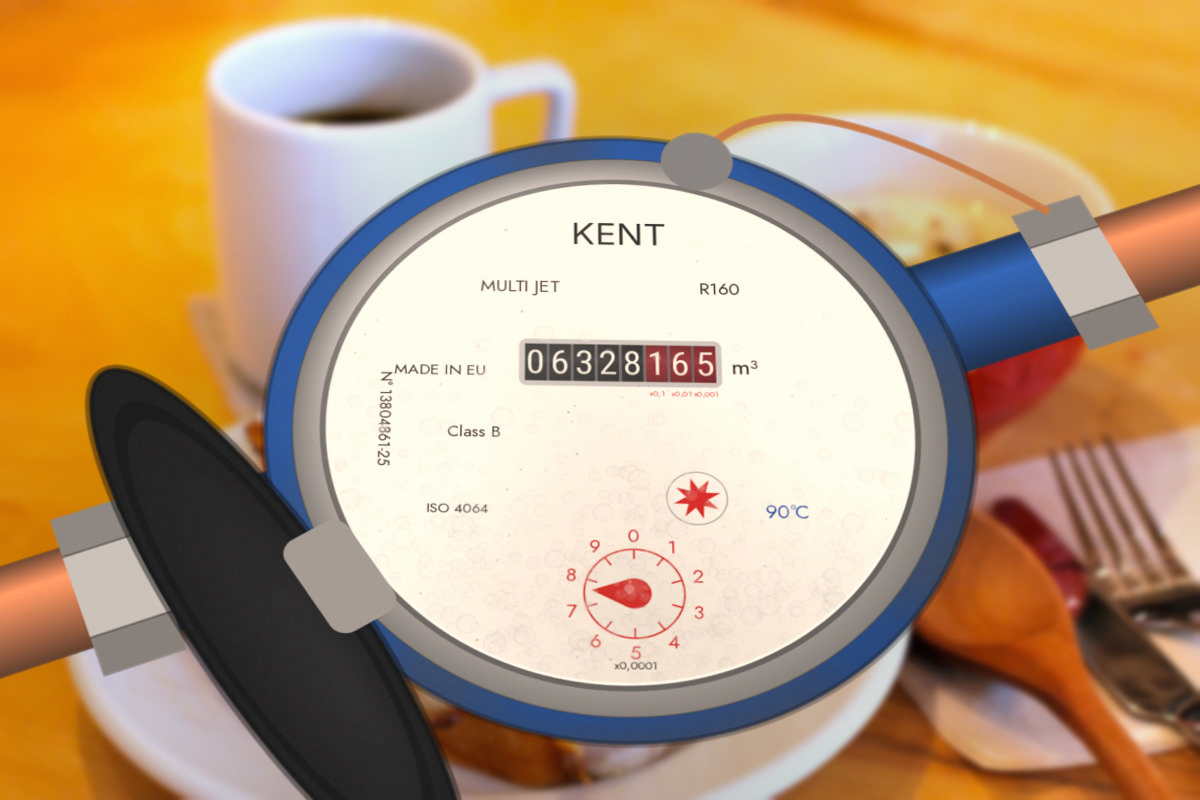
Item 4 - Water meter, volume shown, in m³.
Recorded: 6328.1657 m³
